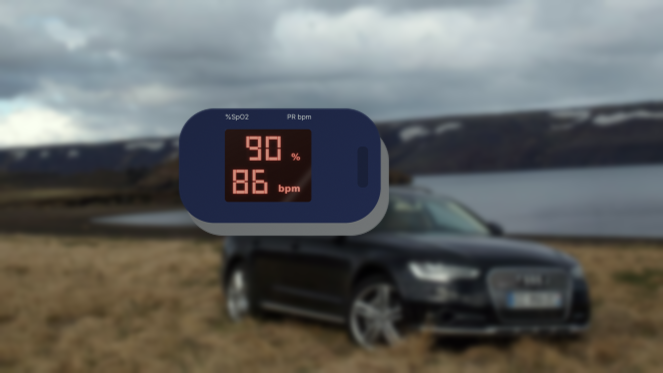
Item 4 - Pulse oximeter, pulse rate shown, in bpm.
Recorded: 86 bpm
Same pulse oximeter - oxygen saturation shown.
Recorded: 90 %
